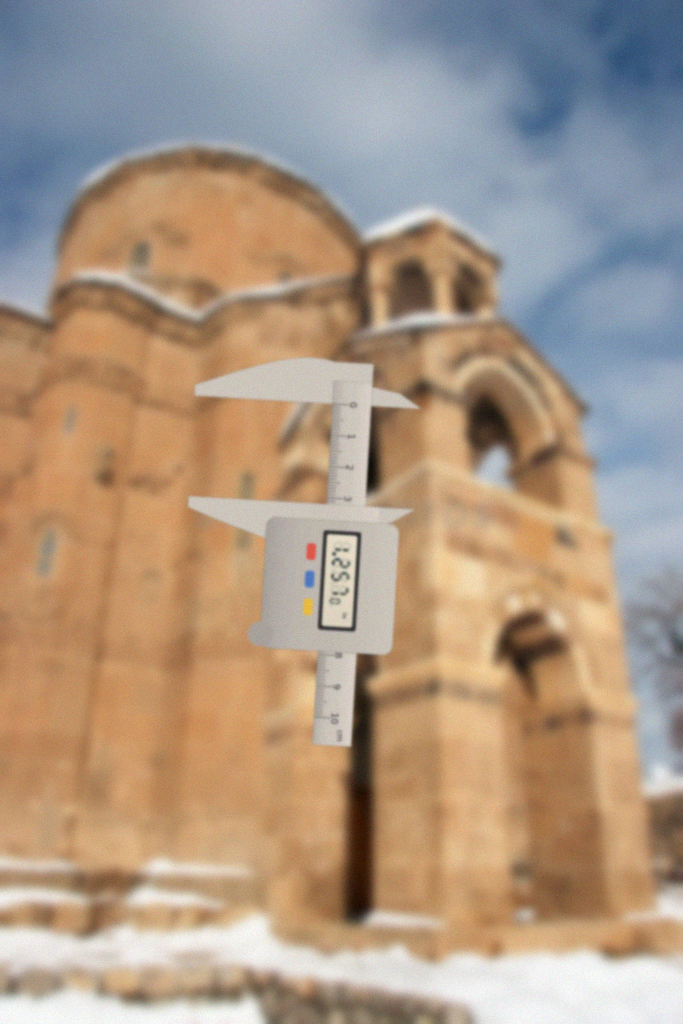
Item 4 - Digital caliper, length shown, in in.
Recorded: 1.2570 in
